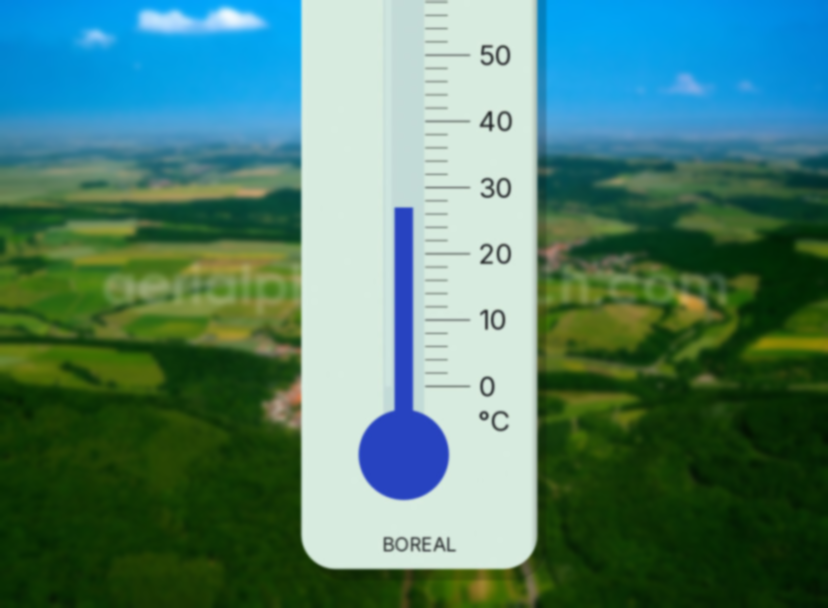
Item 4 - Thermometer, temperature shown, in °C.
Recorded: 27 °C
